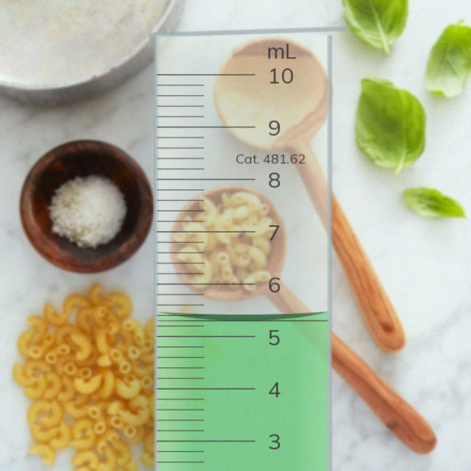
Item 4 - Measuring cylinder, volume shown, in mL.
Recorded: 5.3 mL
